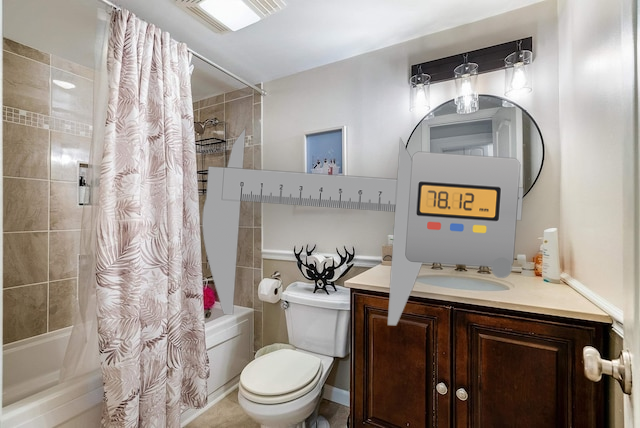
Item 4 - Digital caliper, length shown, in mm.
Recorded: 78.12 mm
